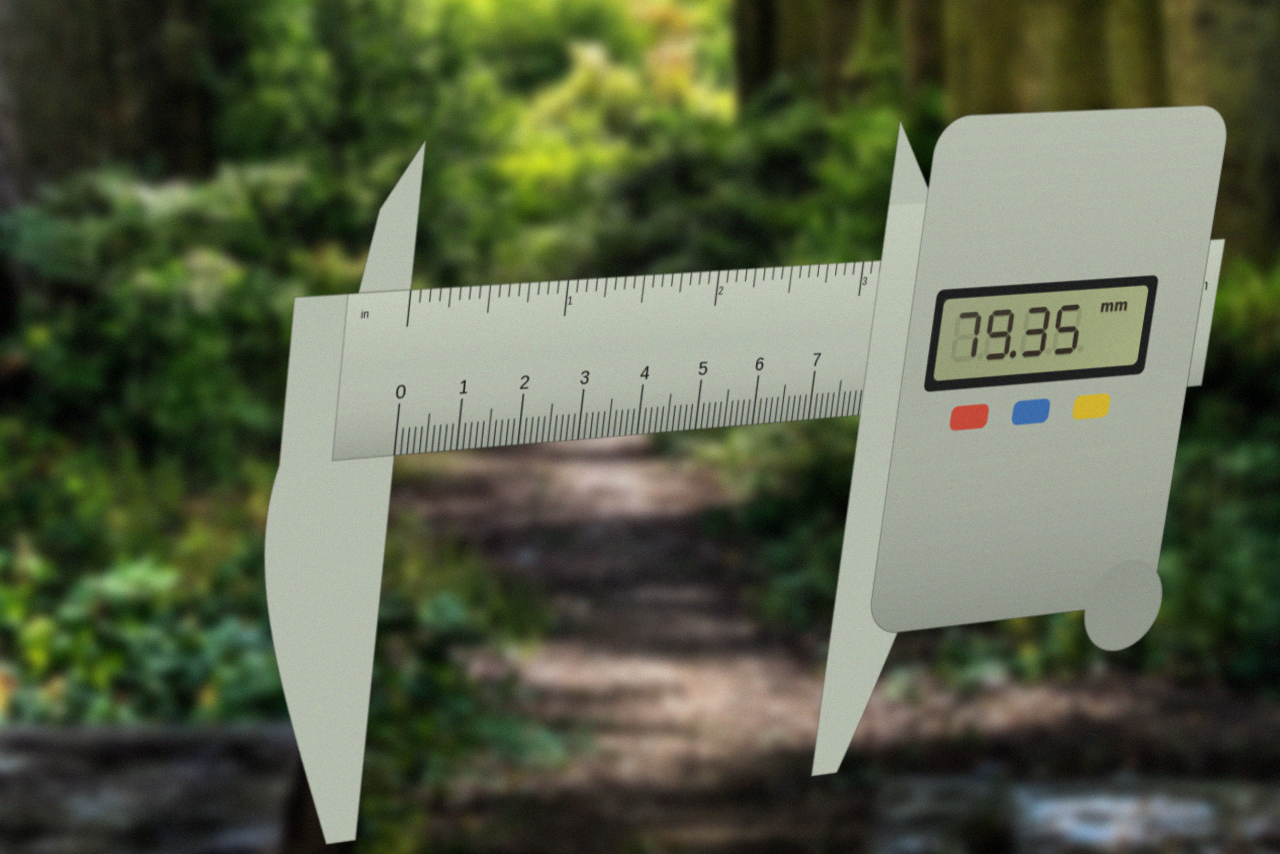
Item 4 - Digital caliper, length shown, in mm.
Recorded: 79.35 mm
